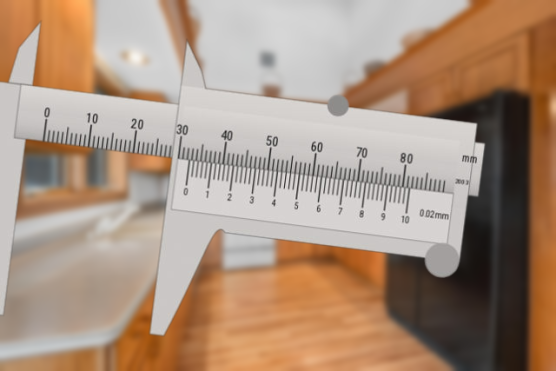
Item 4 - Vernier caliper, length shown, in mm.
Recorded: 32.5 mm
